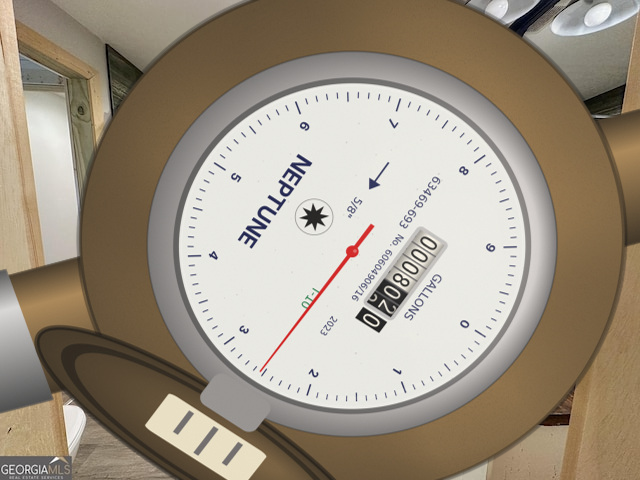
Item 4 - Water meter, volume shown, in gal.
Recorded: 8022.5 gal
